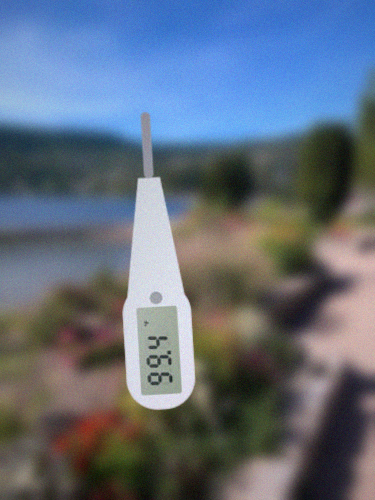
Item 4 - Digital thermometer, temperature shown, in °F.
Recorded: 99.4 °F
